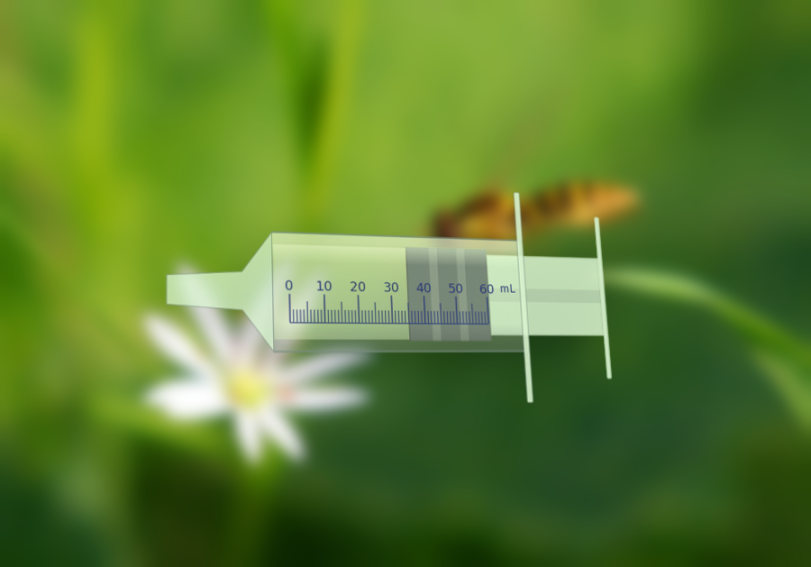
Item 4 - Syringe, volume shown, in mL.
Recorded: 35 mL
